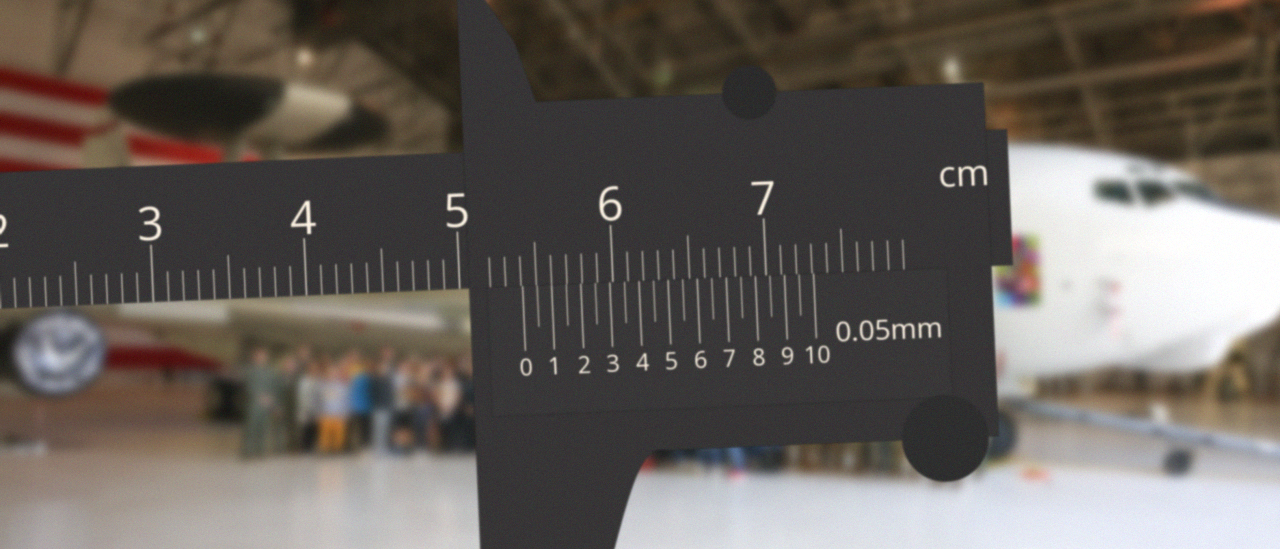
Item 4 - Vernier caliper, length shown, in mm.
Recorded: 54.1 mm
